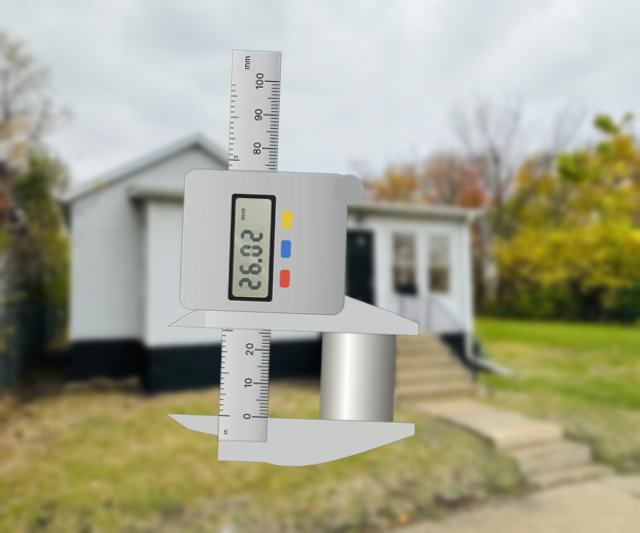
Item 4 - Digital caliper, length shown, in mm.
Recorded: 26.02 mm
